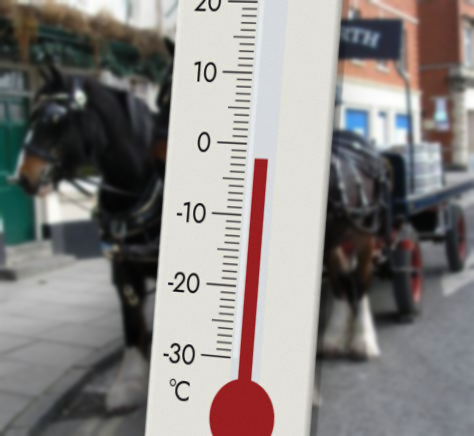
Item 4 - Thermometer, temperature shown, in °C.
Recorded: -2 °C
